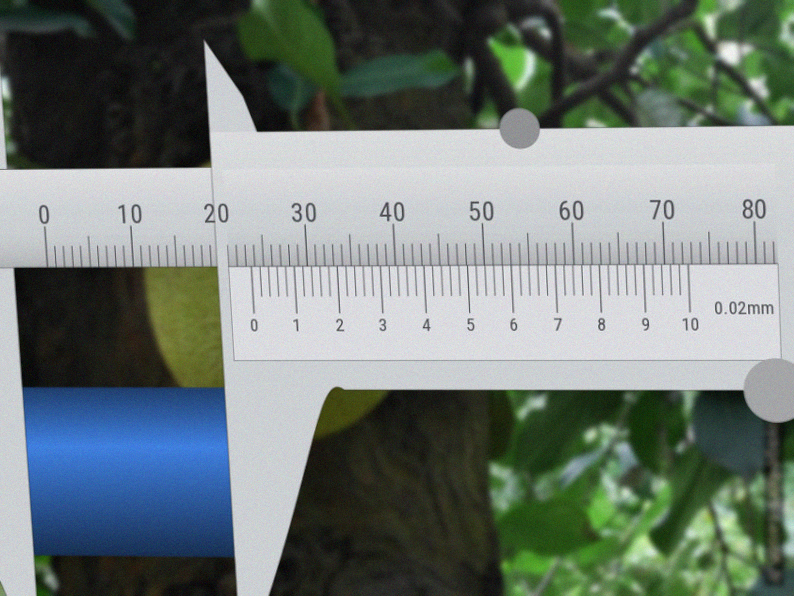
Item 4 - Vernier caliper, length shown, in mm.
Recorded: 23.6 mm
